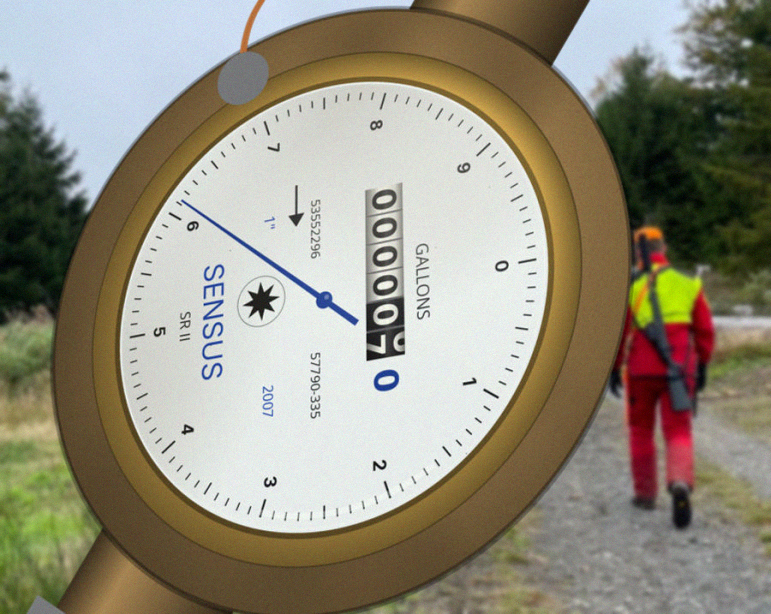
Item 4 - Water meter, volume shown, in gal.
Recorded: 66.1 gal
